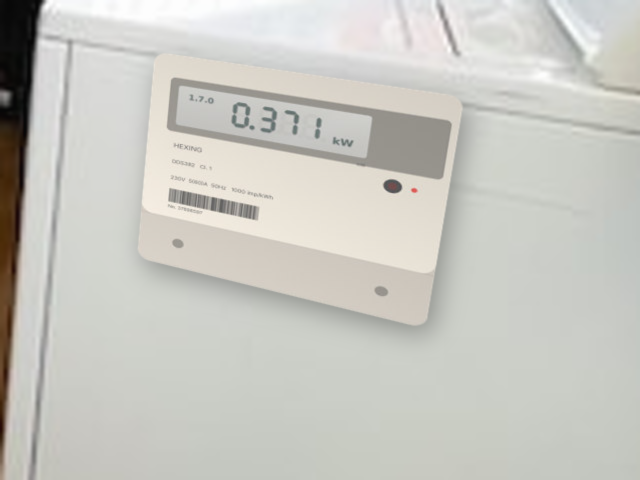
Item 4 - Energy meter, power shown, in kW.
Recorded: 0.371 kW
